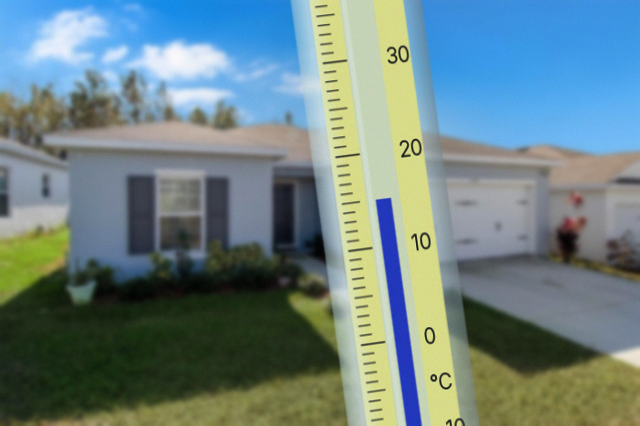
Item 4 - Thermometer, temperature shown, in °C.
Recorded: 15 °C
